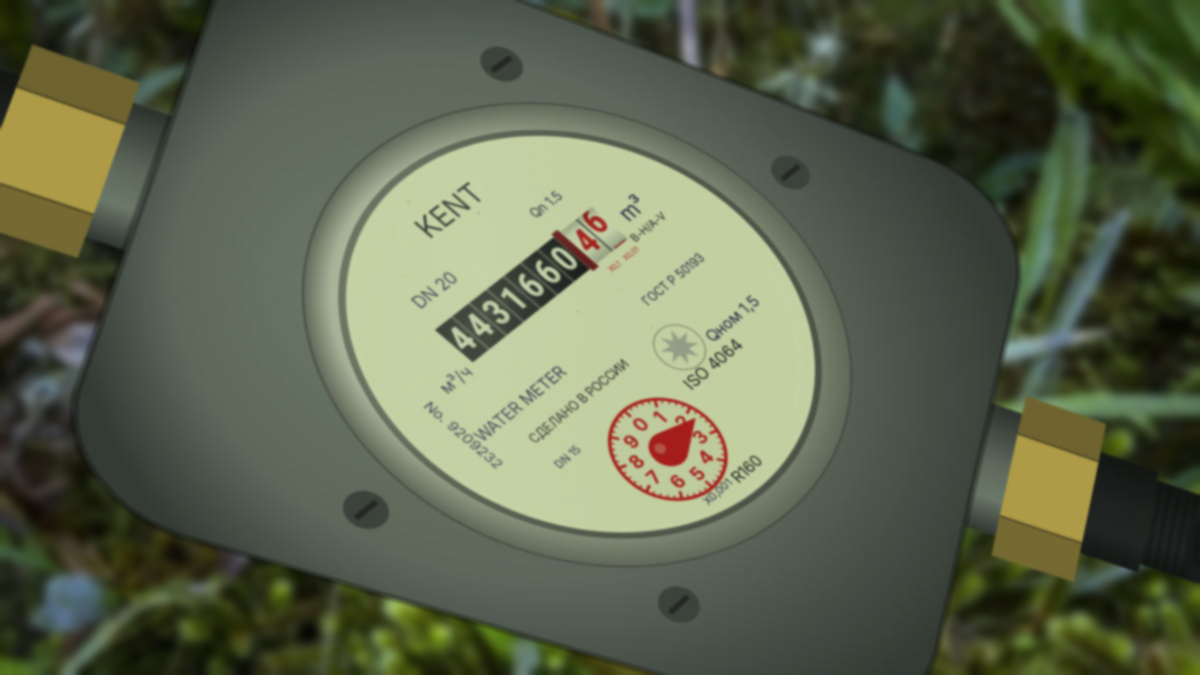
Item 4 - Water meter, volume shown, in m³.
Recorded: 4431660.462 m³
